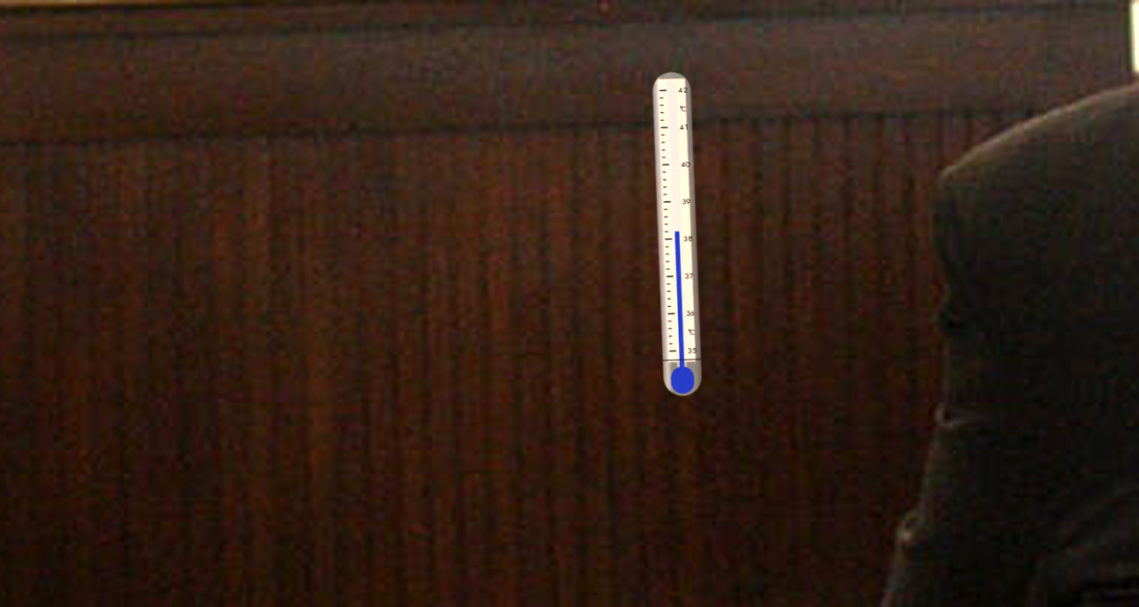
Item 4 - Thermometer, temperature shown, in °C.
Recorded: 38.2 °C
